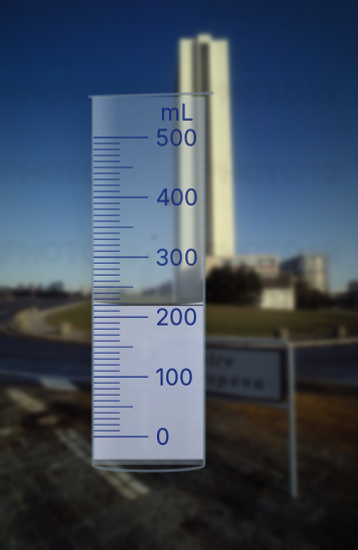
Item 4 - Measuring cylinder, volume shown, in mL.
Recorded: 220 mL
